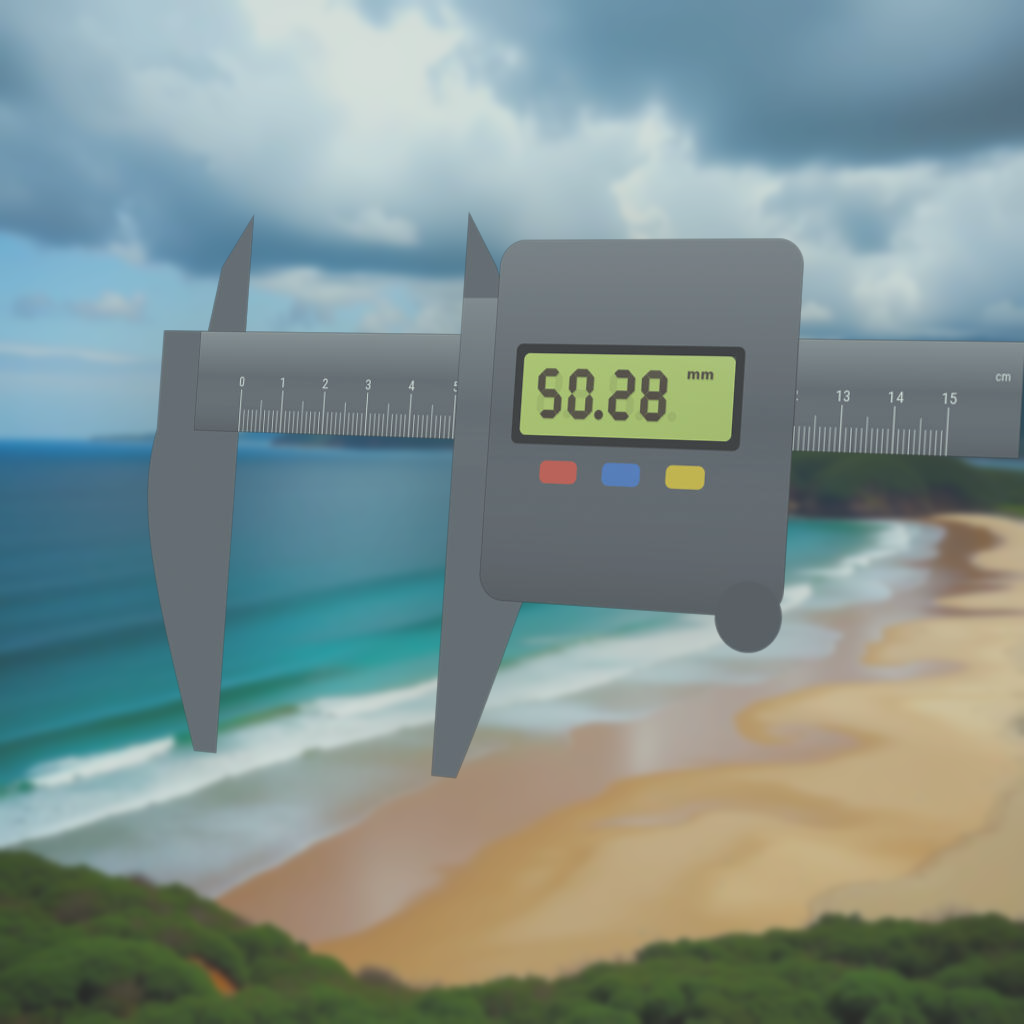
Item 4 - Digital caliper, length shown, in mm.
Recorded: 50.28 mm
